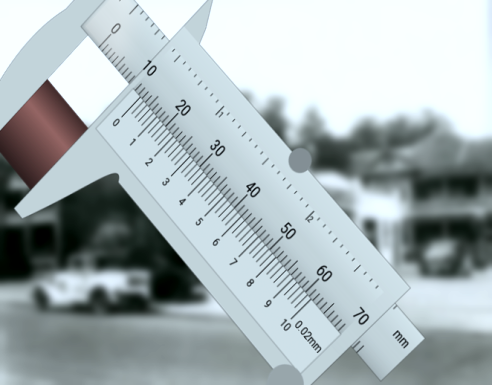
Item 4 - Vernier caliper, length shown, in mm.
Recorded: 12.6 mm
